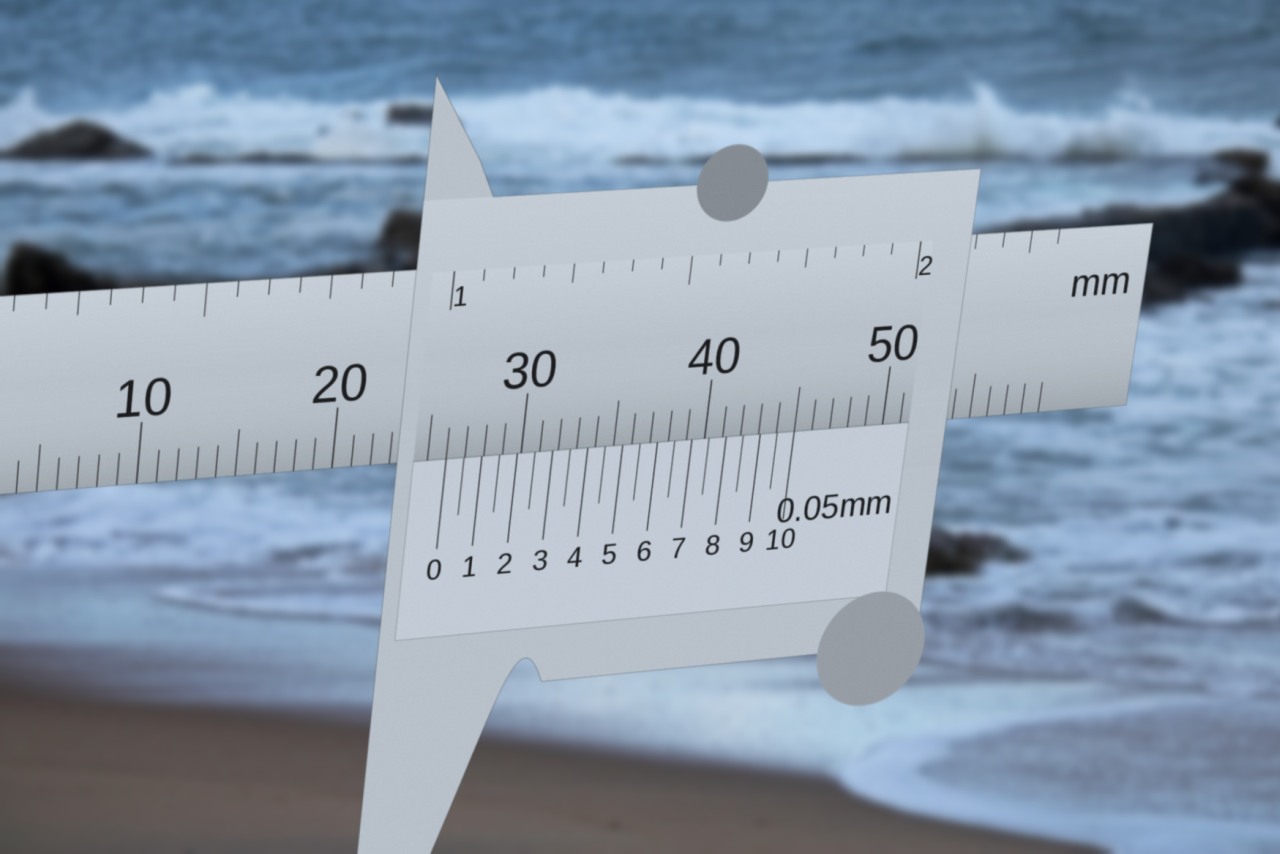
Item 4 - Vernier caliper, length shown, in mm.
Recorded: 26.0 mm
